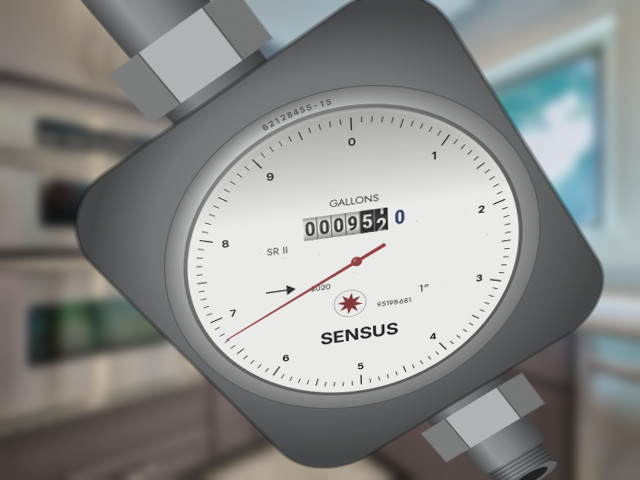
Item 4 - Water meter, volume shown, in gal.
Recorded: 9516.7 gal
